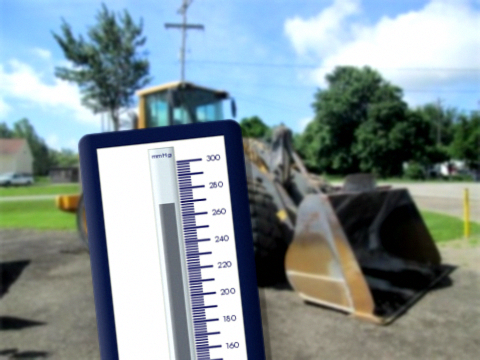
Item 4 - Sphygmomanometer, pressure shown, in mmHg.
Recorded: 270 mmHg
